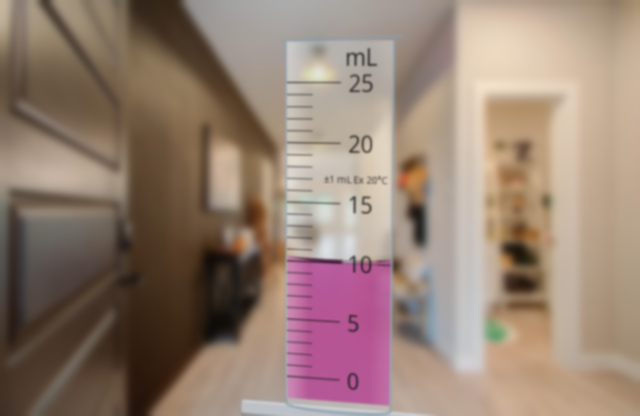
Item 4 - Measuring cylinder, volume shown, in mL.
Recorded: 10 mL
